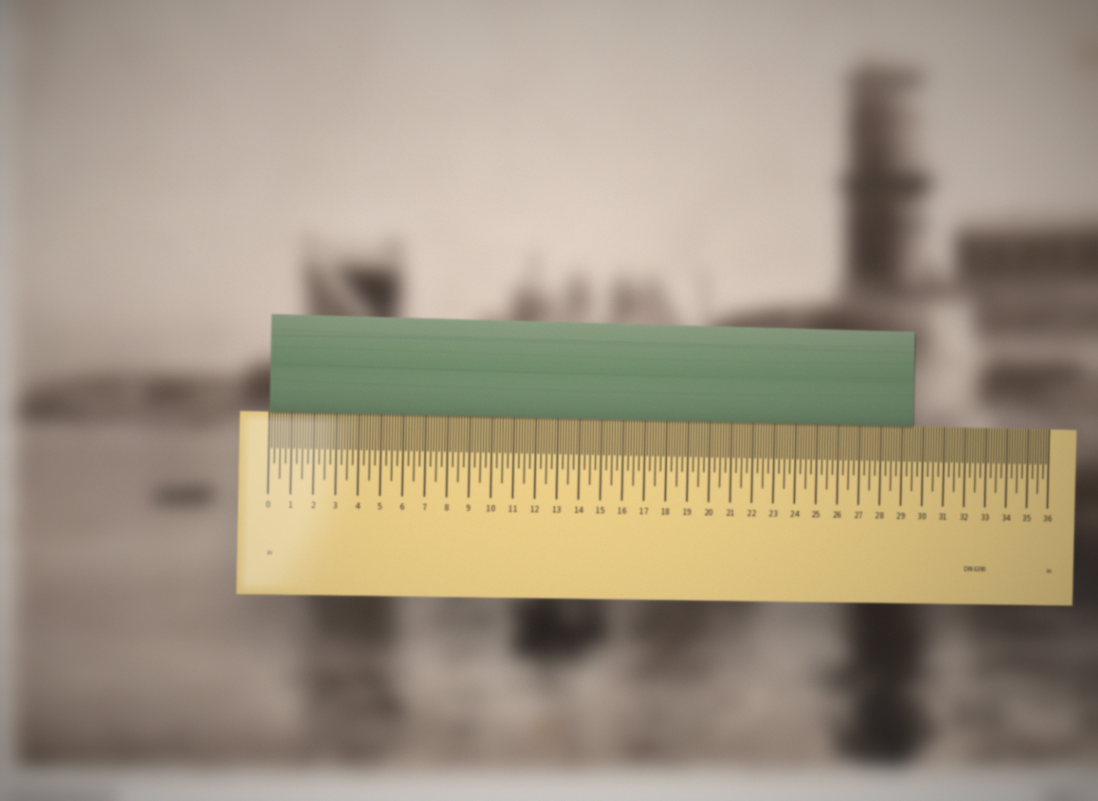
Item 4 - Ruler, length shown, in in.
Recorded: 29.5 in
